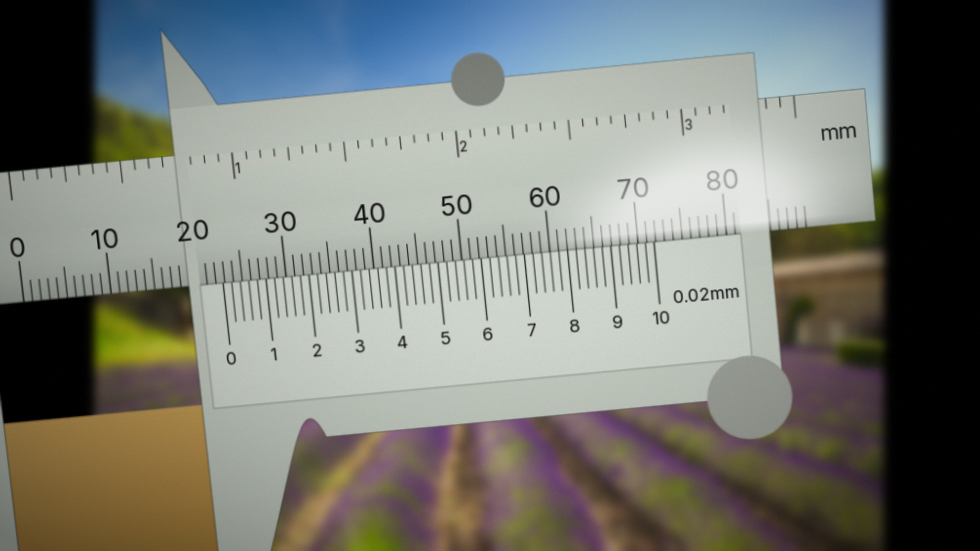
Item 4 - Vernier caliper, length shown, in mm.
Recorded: 22.8 mm
